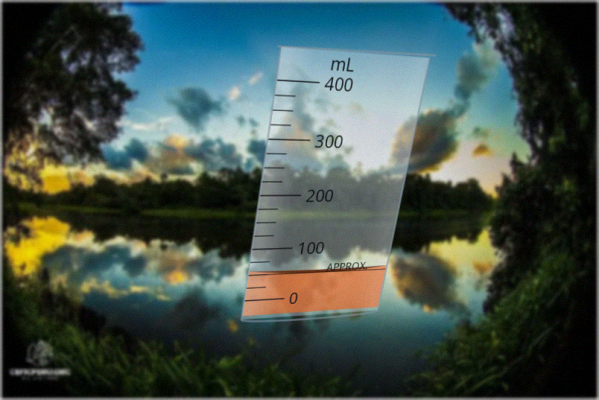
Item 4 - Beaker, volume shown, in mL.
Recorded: 50 mL
